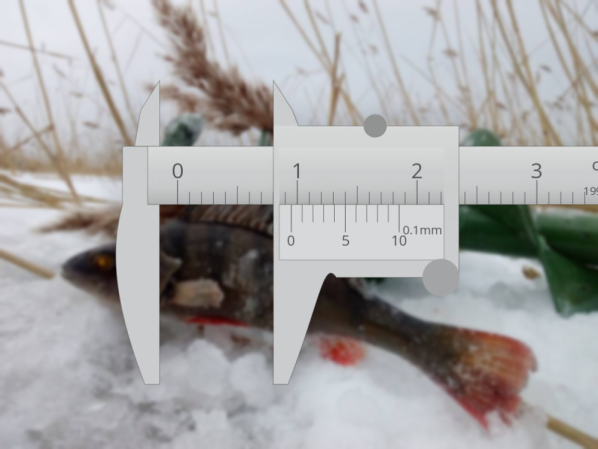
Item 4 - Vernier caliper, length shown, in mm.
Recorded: 9.5 mm
